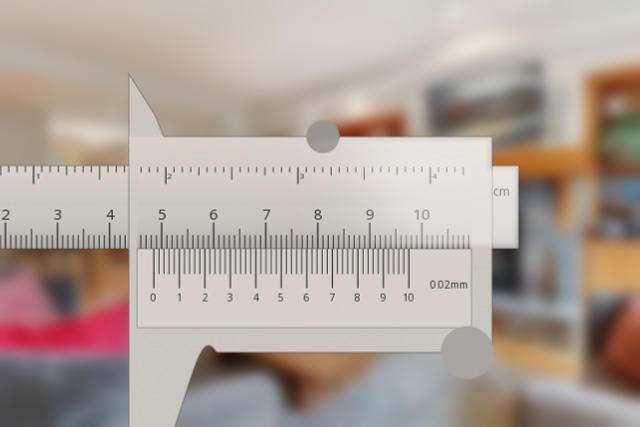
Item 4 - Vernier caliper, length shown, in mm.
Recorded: 48.5 mm
